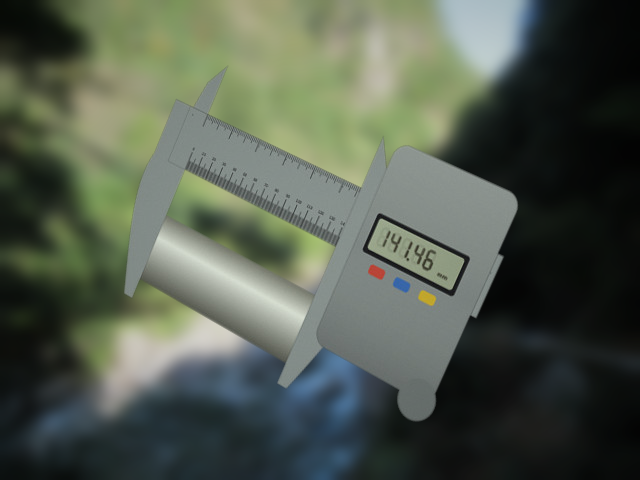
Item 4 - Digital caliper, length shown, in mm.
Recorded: 141.46 mm
